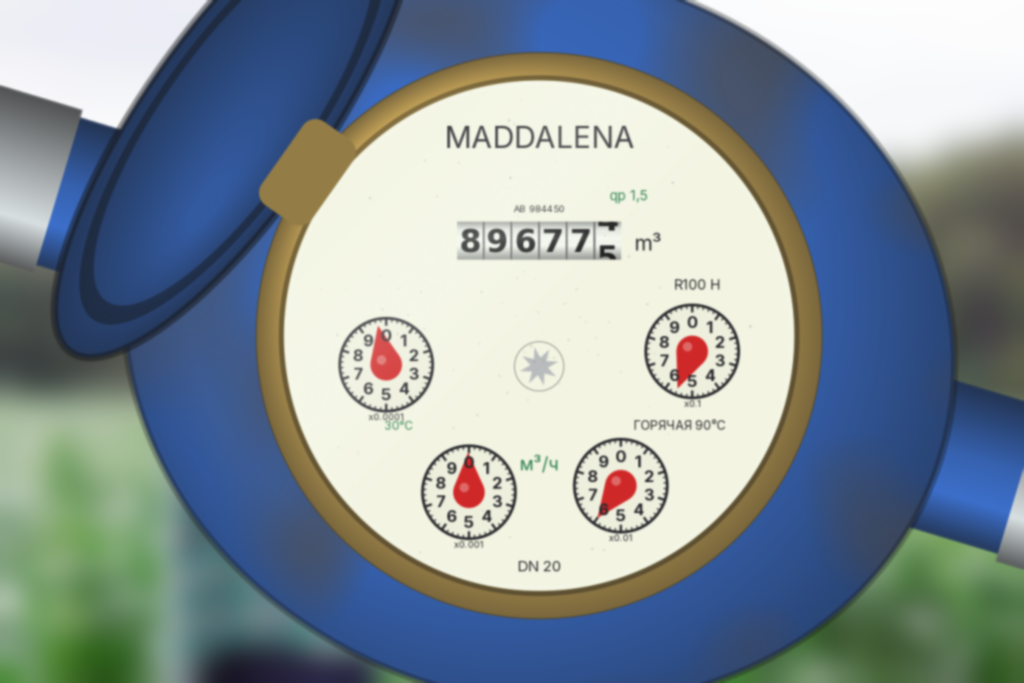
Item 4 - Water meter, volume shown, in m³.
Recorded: 896774.5599 m³
